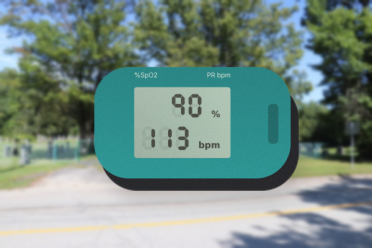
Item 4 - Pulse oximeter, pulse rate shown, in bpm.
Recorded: 113 bpm
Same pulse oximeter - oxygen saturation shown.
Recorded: 90 %
